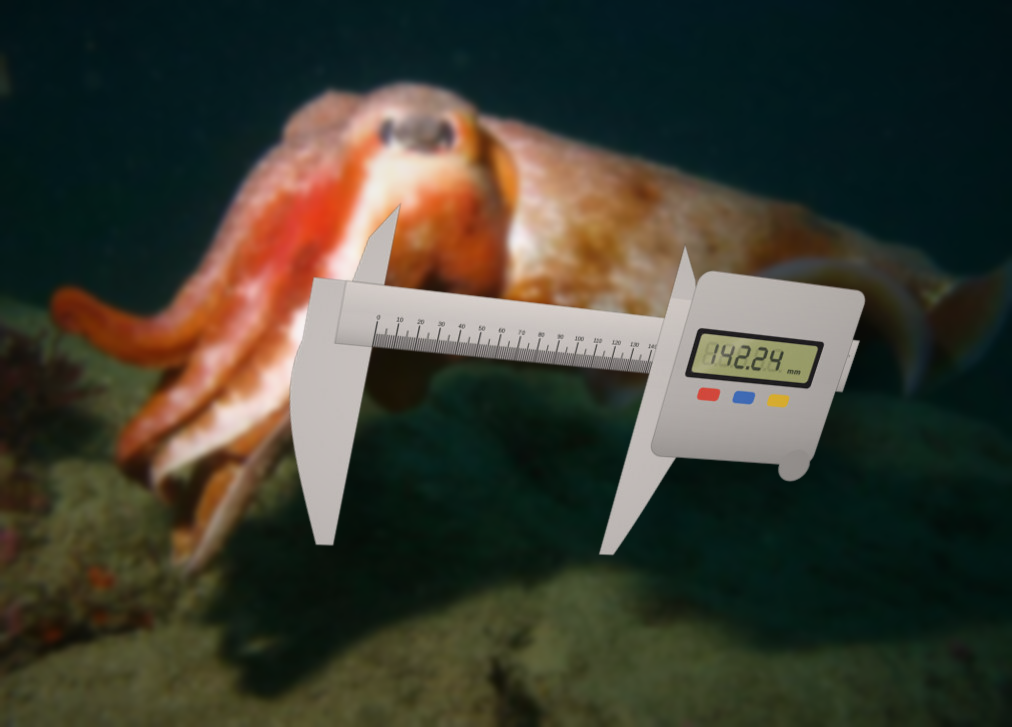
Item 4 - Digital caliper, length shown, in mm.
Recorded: 142.24 mm
